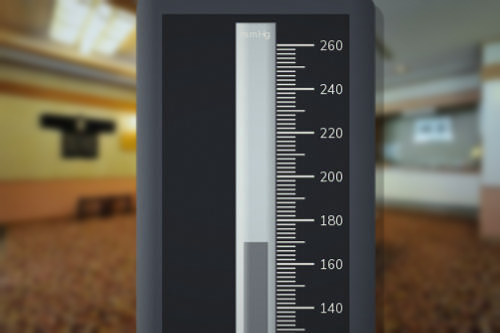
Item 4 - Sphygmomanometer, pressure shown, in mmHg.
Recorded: 170 mmHg
